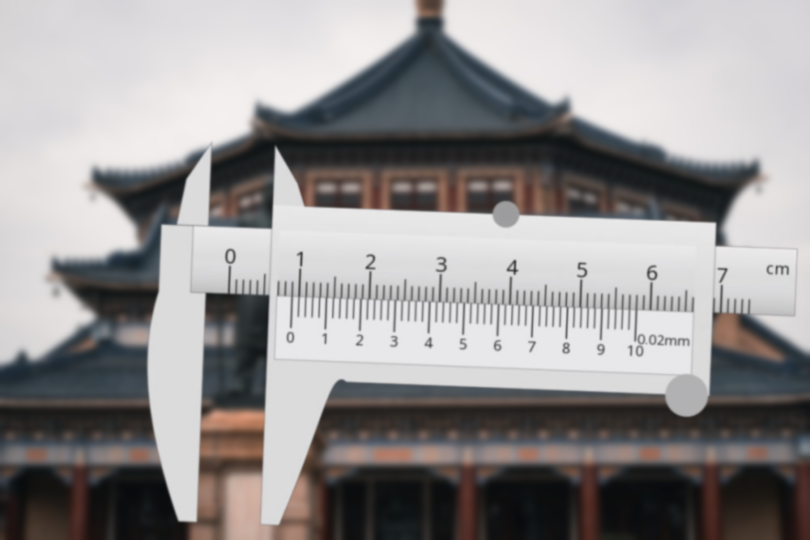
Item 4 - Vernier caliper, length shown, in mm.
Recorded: 9.0 mm
